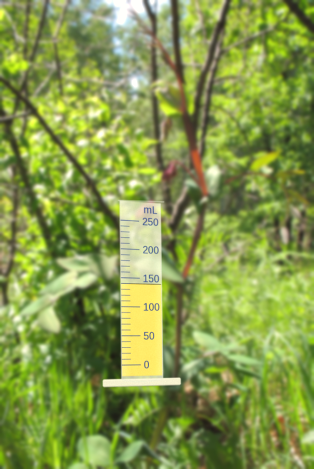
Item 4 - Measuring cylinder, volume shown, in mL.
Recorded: 140 mL
